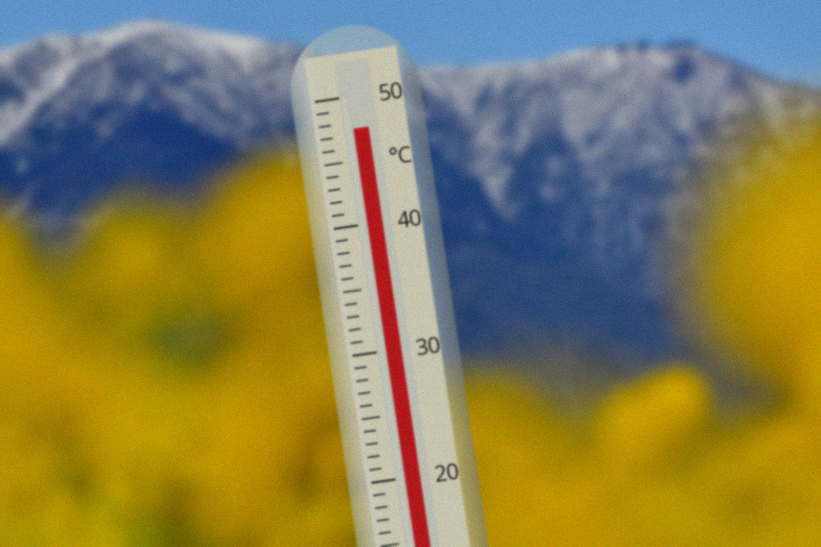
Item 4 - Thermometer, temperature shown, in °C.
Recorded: 47.5 °C
